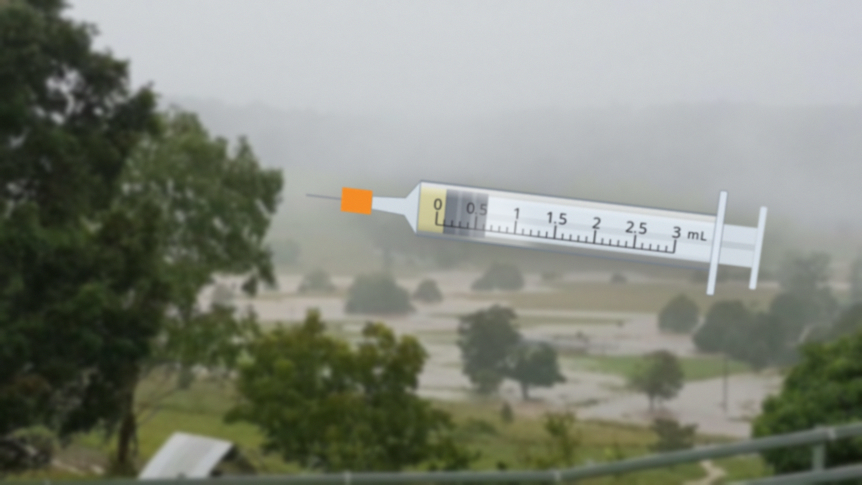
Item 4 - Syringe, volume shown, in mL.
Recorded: 0.1 mL
